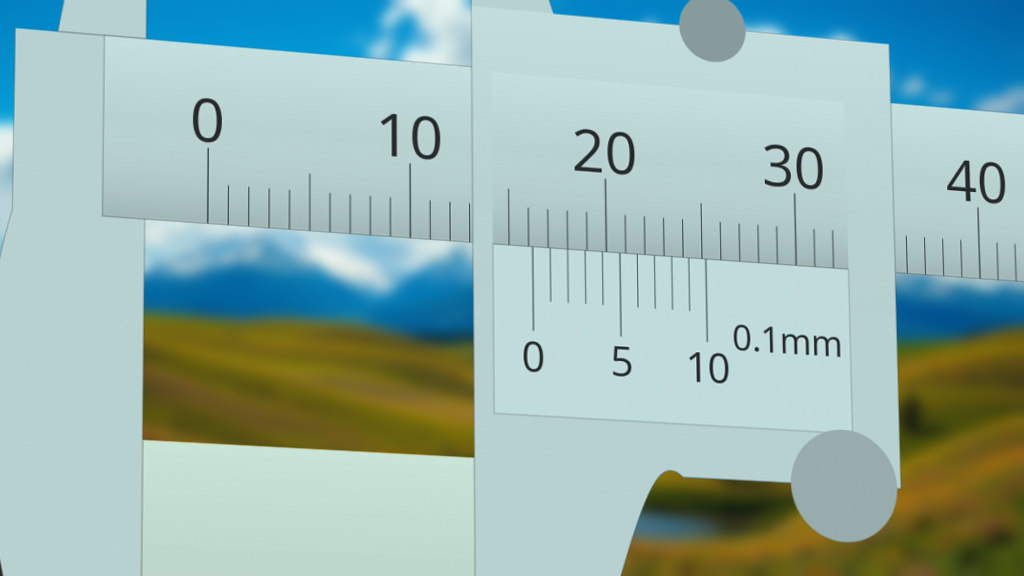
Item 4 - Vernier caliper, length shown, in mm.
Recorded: 16.2 mm
